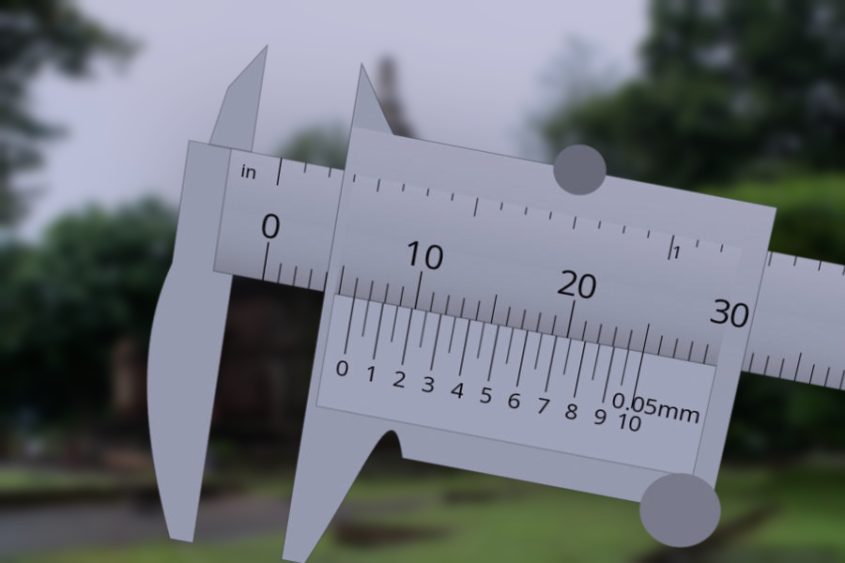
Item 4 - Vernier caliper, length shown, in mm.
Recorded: 6.0 mm
